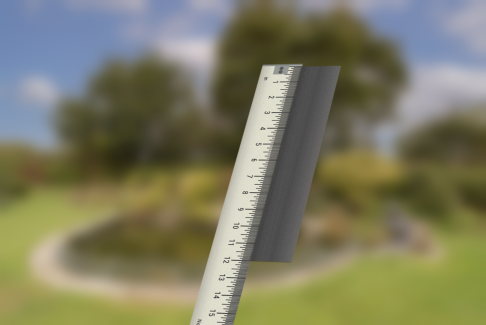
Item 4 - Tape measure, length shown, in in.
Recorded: 12 in
